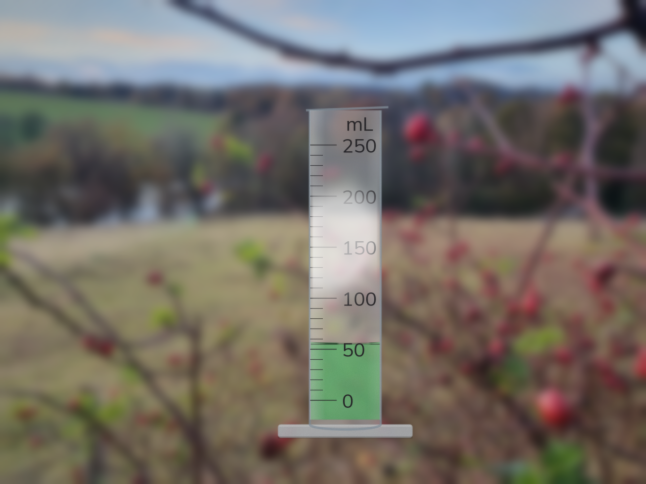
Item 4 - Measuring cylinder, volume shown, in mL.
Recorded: 55 mL
